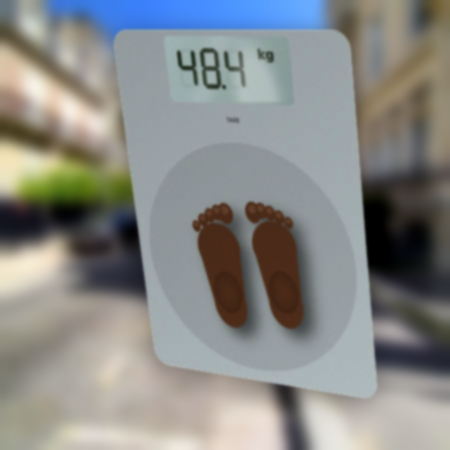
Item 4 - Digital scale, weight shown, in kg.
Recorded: 48.4 kg
